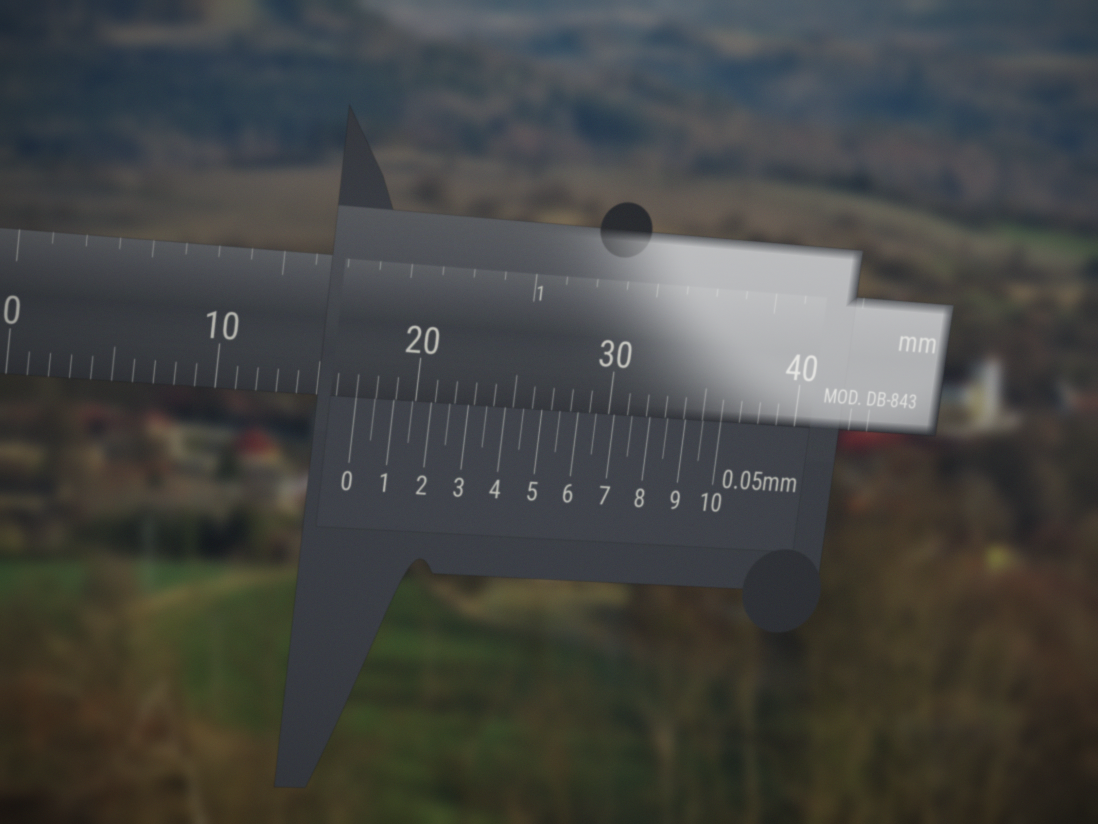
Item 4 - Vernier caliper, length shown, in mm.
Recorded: 17.0 mm
